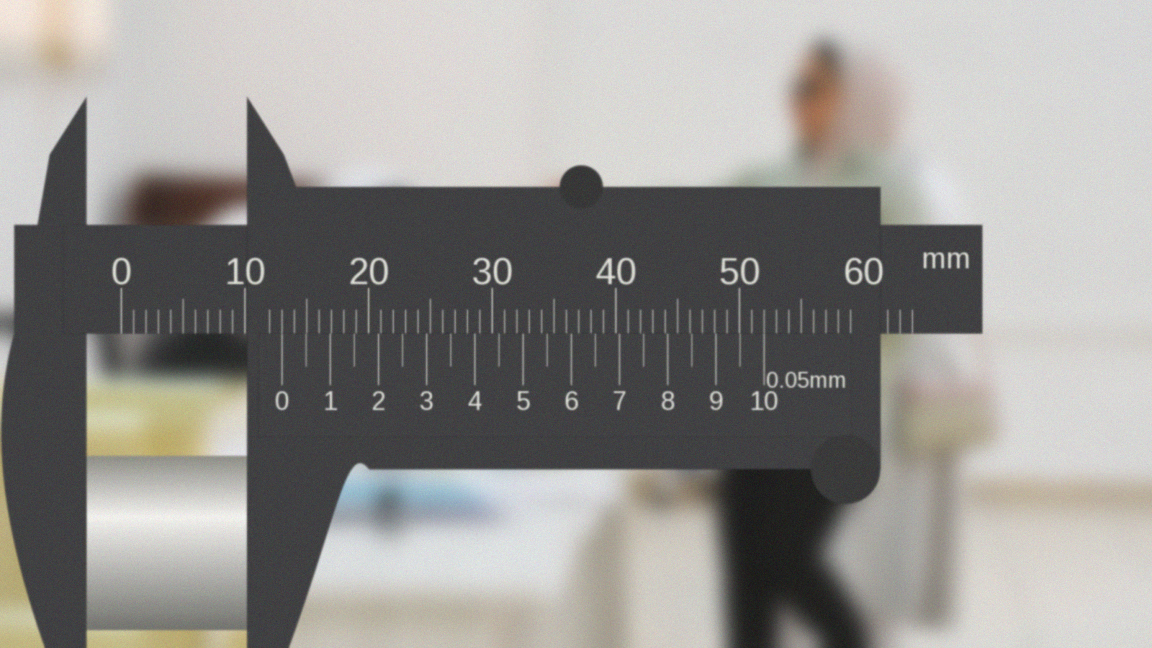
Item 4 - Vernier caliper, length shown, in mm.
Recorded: 13.0 mm
